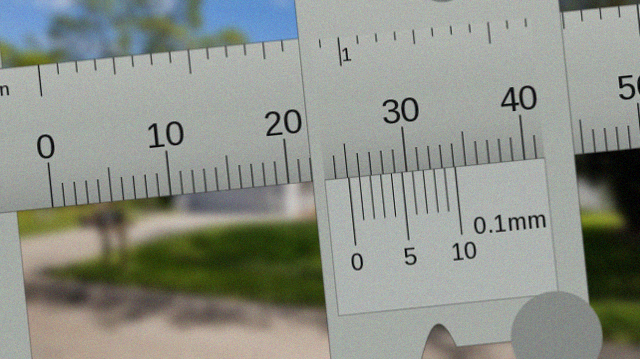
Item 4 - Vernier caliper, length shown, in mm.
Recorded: 25.1 mm
